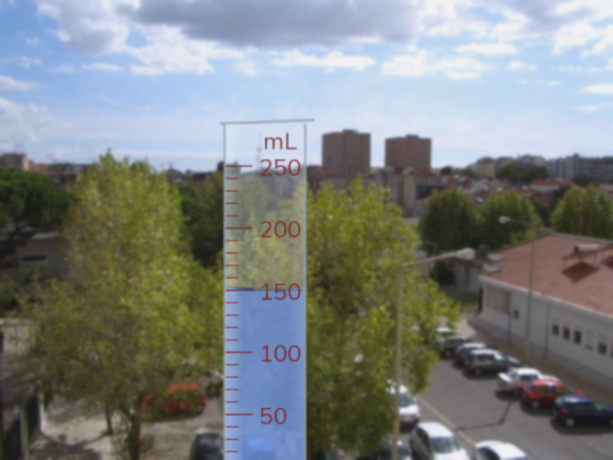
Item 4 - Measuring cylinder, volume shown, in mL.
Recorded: 150 mL
